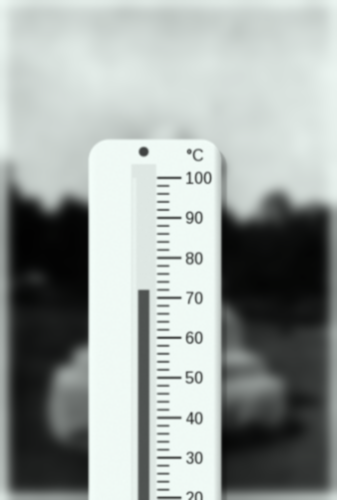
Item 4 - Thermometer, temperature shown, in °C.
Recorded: 72 °C
